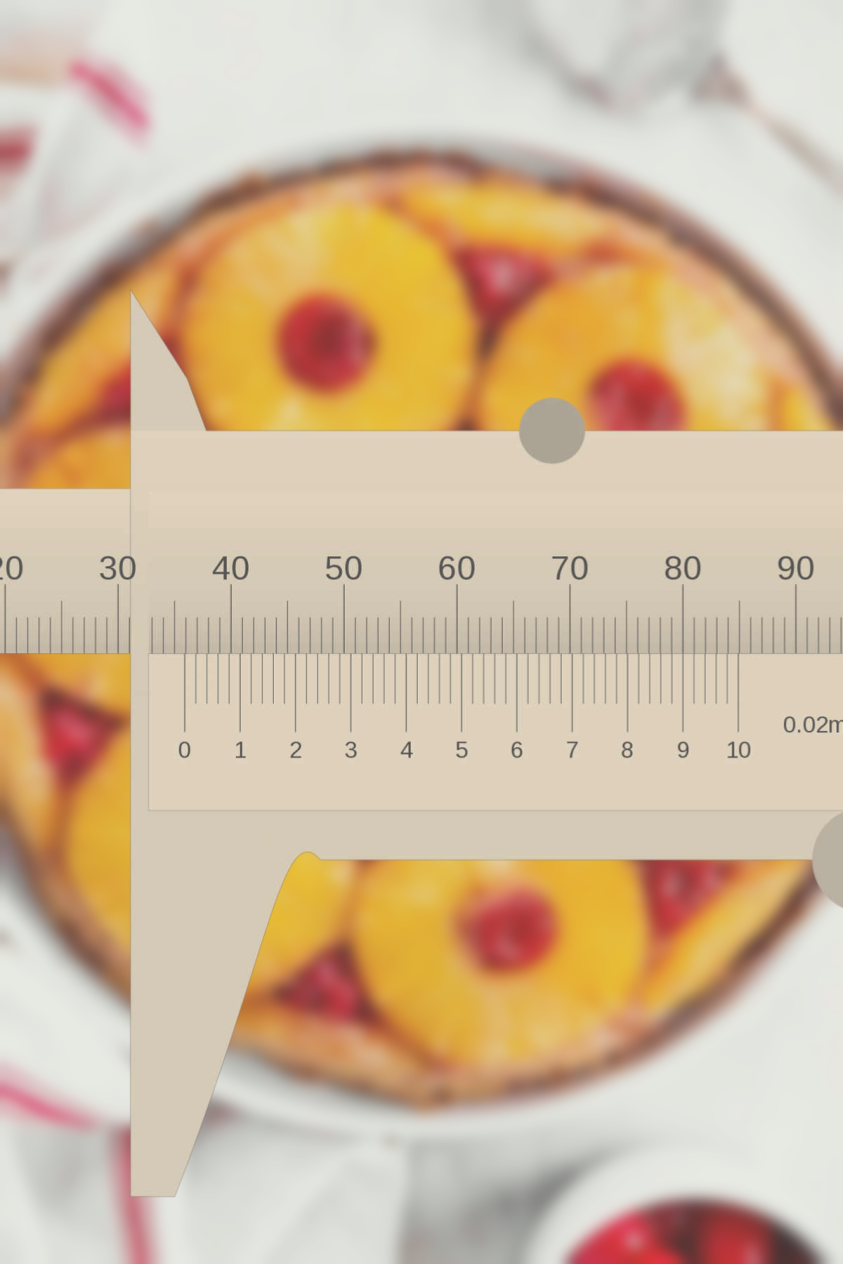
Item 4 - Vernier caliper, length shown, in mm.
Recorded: 35.9 mm
